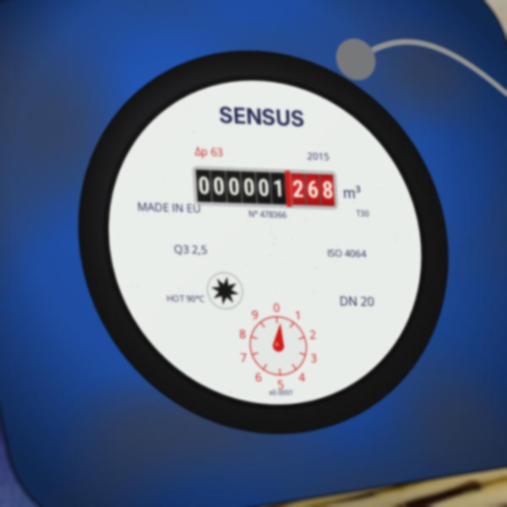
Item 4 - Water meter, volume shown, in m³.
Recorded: 1.2680 m³
